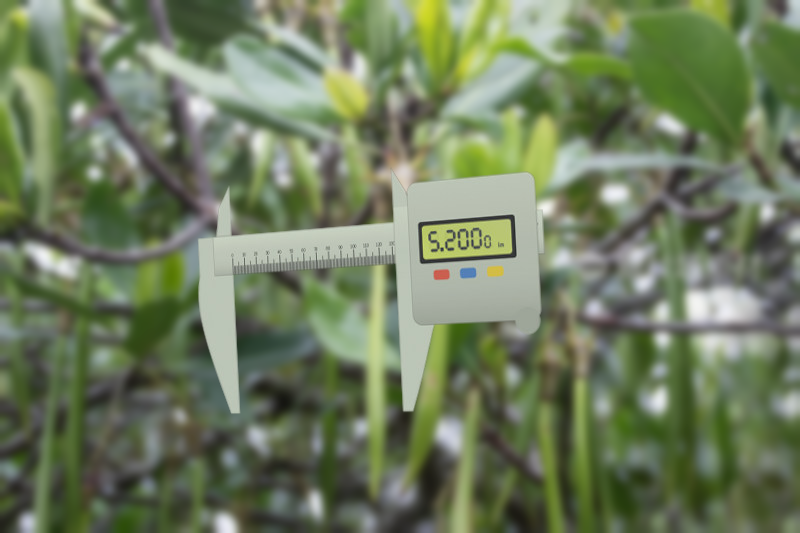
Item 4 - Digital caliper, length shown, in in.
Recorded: 5.2000 in
